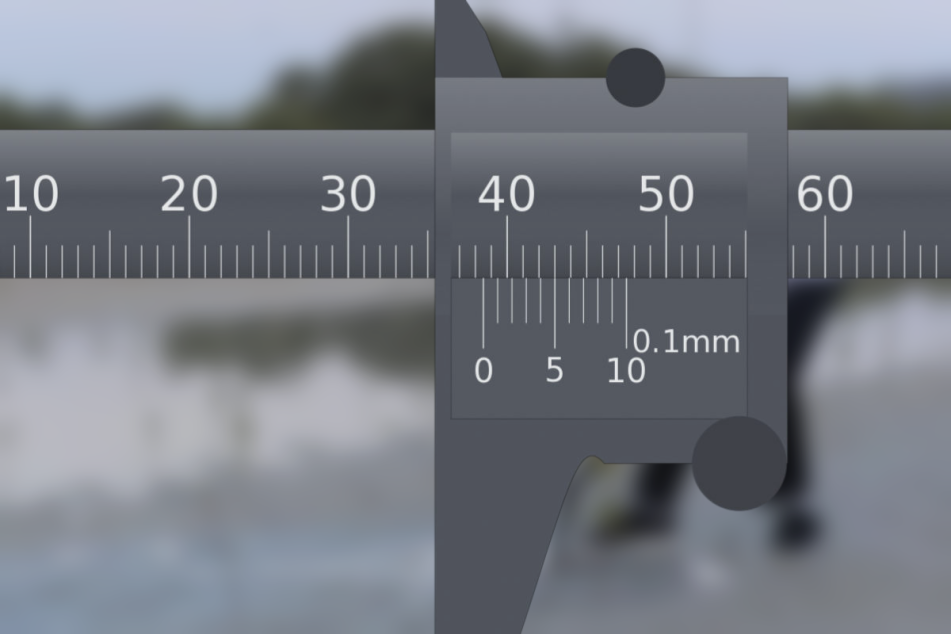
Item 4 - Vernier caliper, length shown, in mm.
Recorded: 38.5 mm
